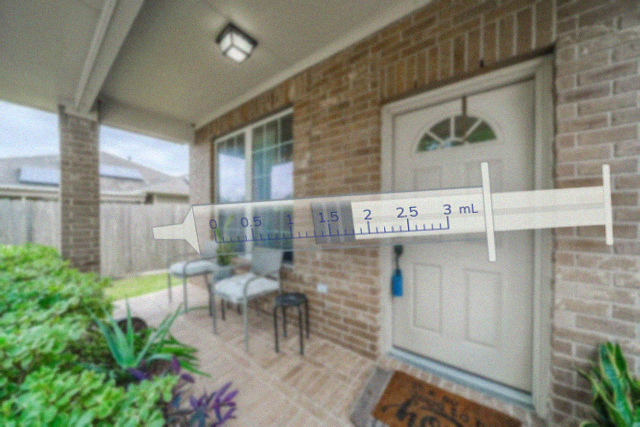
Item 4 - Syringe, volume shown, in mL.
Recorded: 1.3 mL
